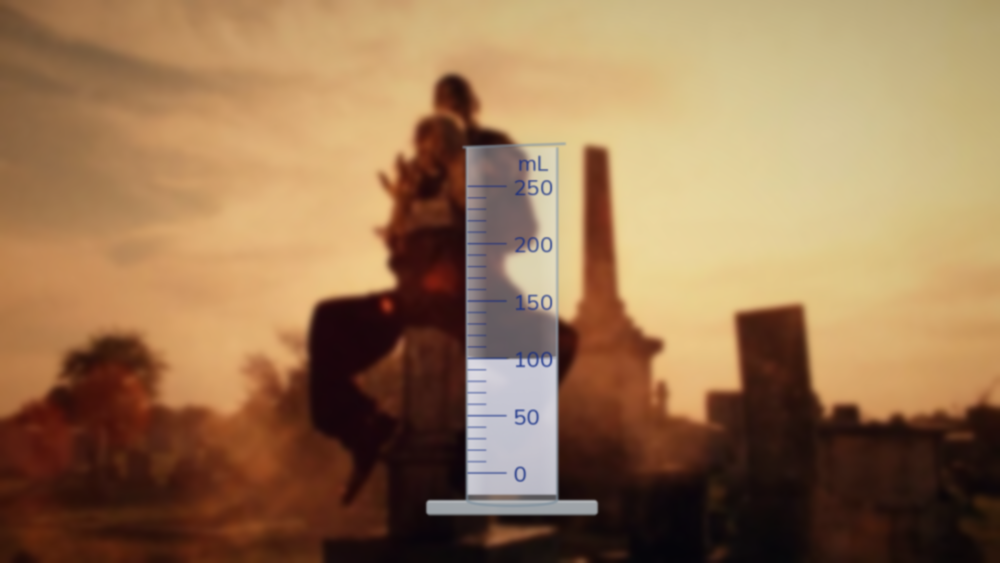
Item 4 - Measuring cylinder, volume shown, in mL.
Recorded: 100 mL
